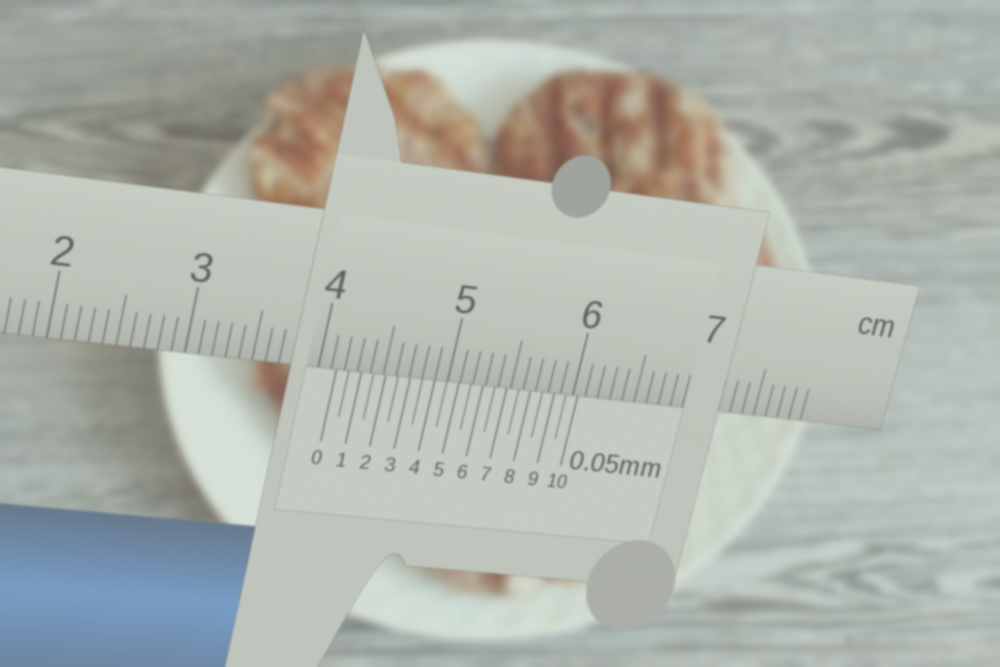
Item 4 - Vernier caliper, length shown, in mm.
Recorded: 41.4 mm
